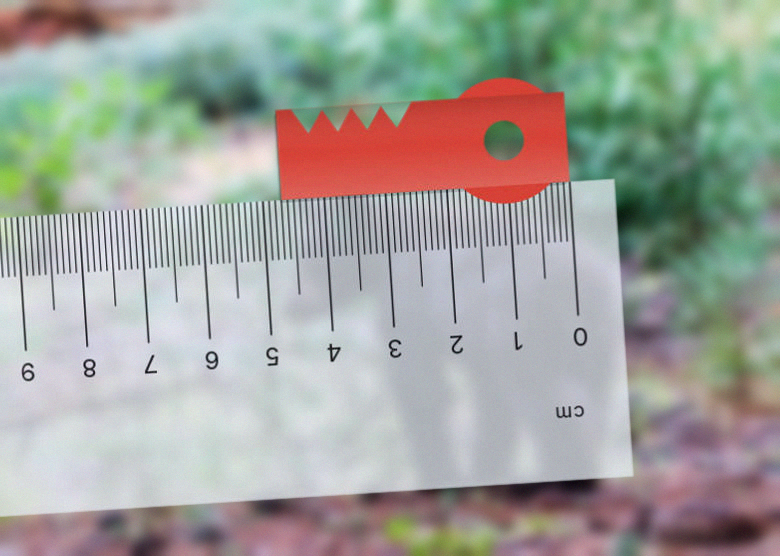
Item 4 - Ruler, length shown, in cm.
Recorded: 4.7 cm
